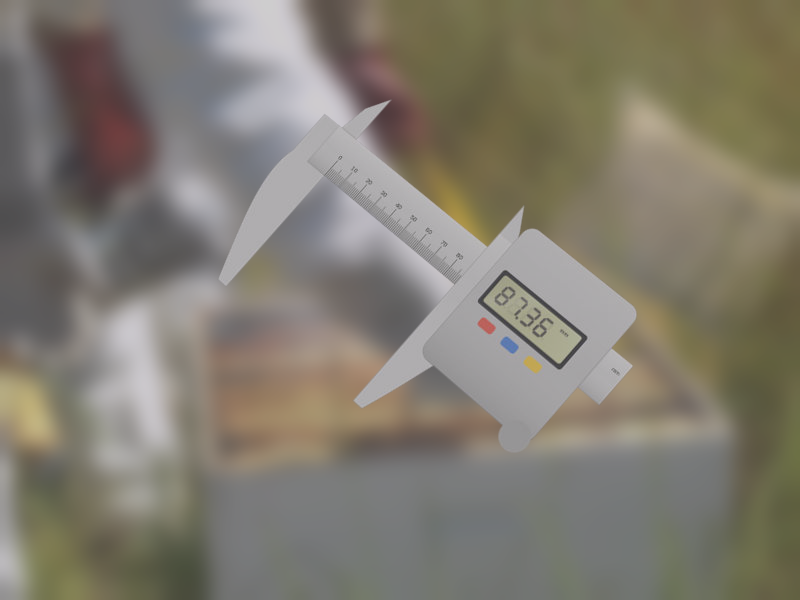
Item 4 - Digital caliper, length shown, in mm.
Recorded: 87.36 mm
